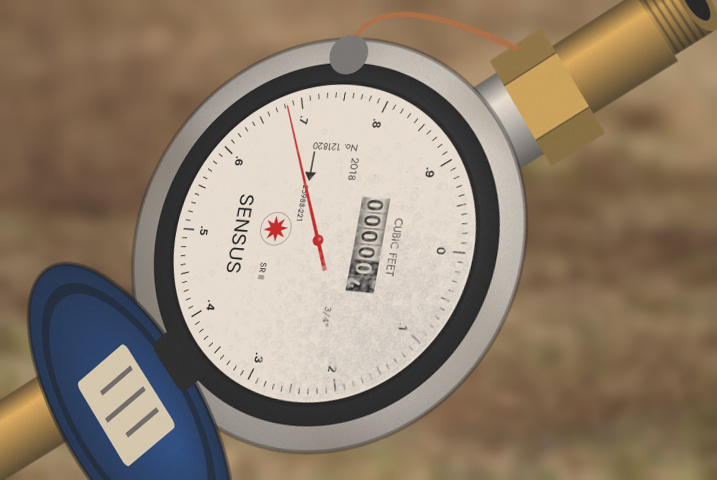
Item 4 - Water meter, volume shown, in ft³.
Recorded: 3.68 ft³
